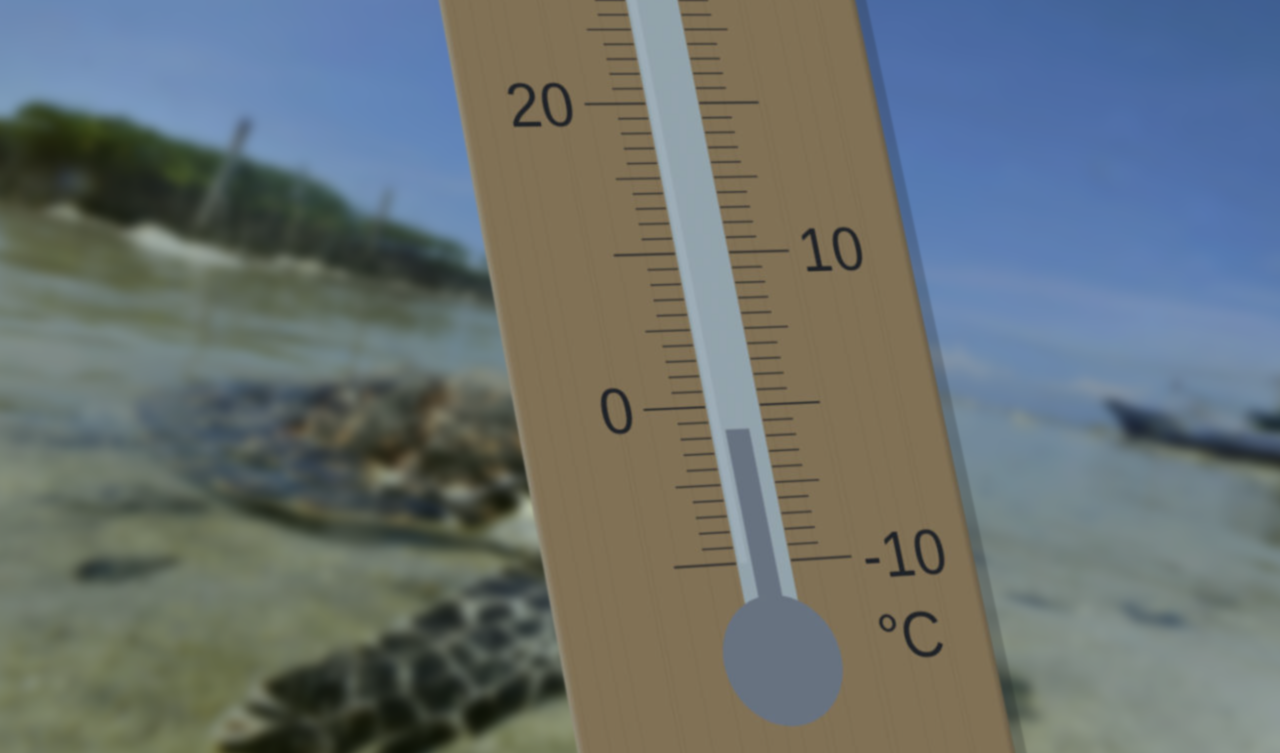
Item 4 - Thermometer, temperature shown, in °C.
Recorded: -1.5 °C
